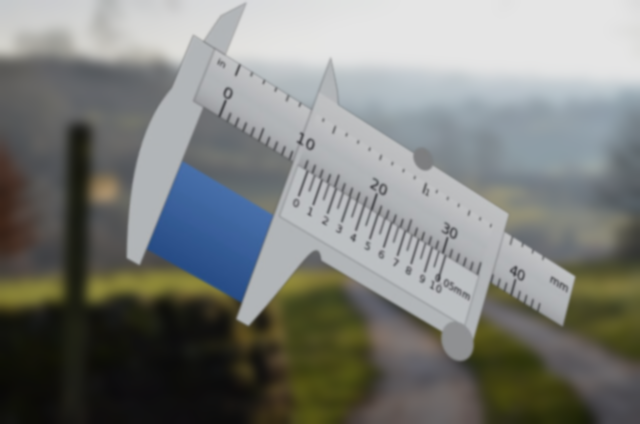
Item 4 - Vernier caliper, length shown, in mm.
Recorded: 11.4 mm
